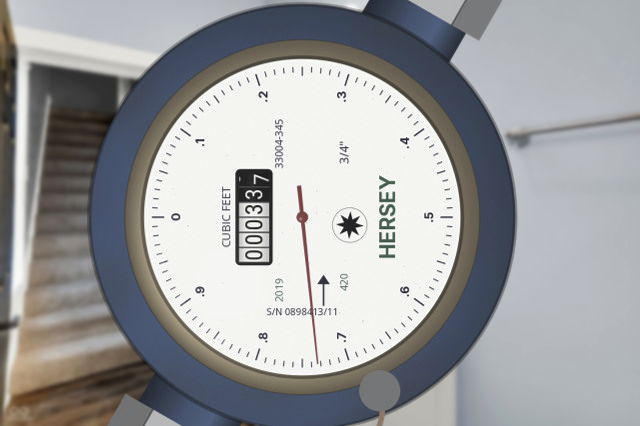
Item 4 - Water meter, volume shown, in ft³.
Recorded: 336.73 ft³
